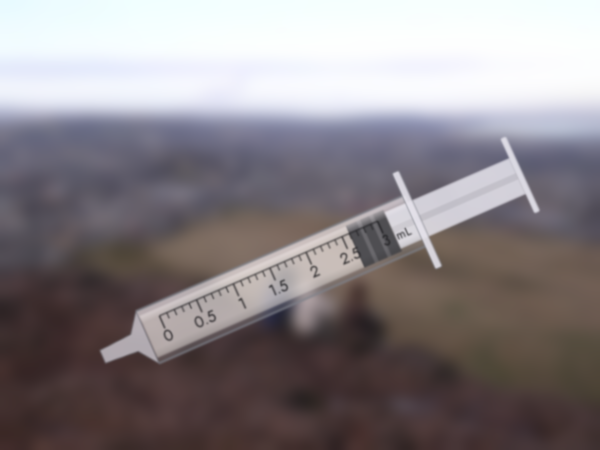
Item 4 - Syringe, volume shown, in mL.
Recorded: 2.6 mL
